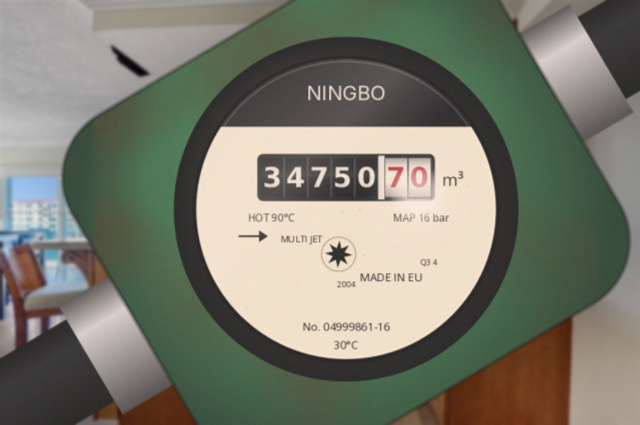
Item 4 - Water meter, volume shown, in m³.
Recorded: 34750.70 m³
